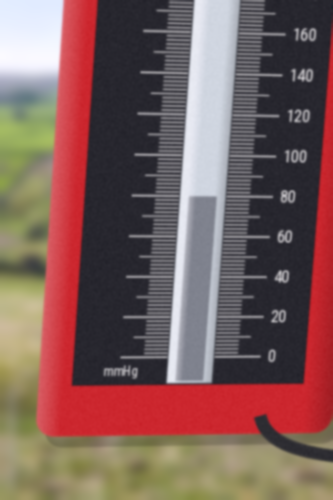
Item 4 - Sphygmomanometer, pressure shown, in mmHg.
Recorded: 80 mmHg
